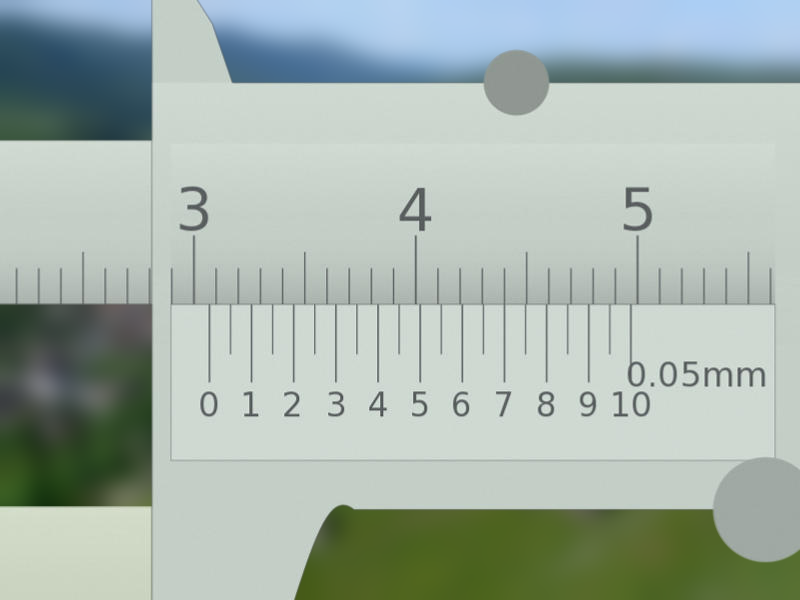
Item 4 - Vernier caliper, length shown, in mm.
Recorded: 30.70 mm
